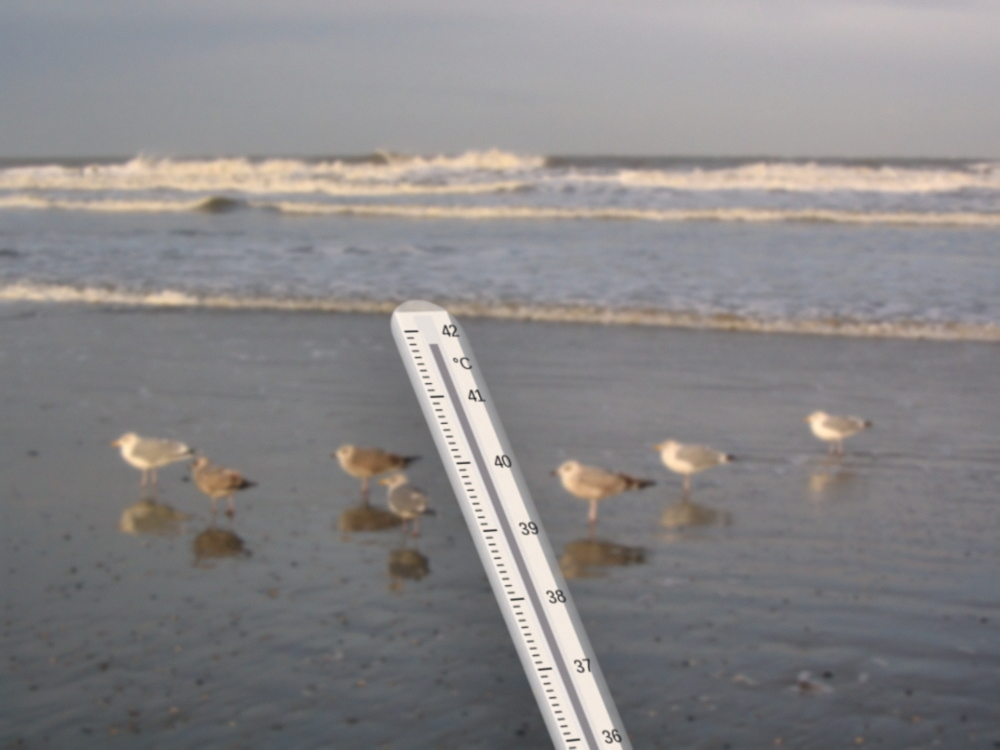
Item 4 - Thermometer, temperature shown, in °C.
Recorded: 41.8 °C
